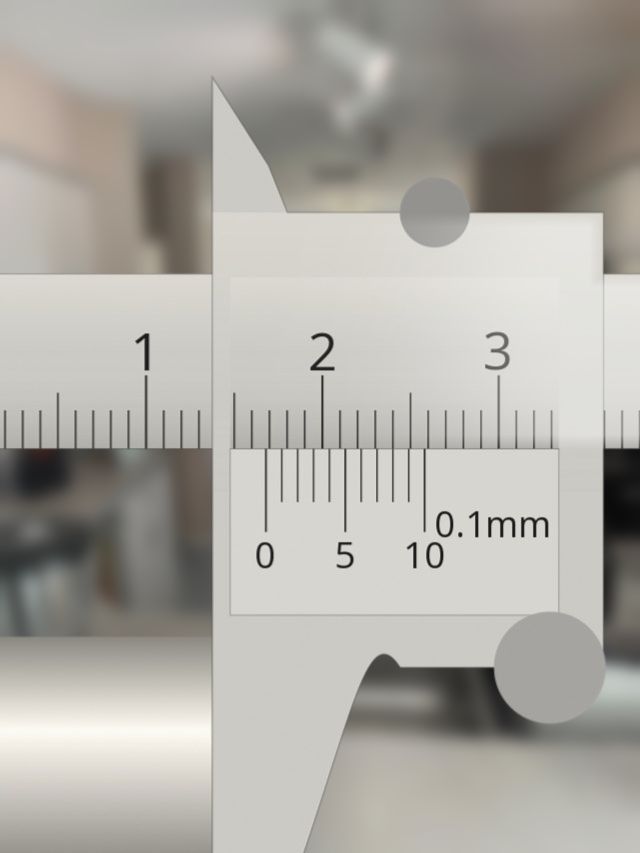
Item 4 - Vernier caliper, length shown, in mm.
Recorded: 16.8 mm
